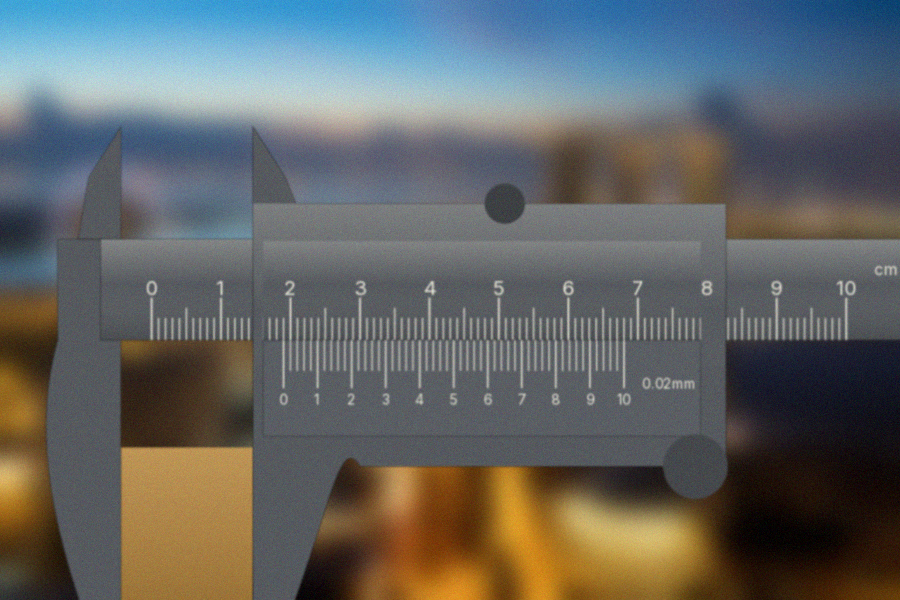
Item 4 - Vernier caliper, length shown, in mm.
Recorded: 19.0 mm
